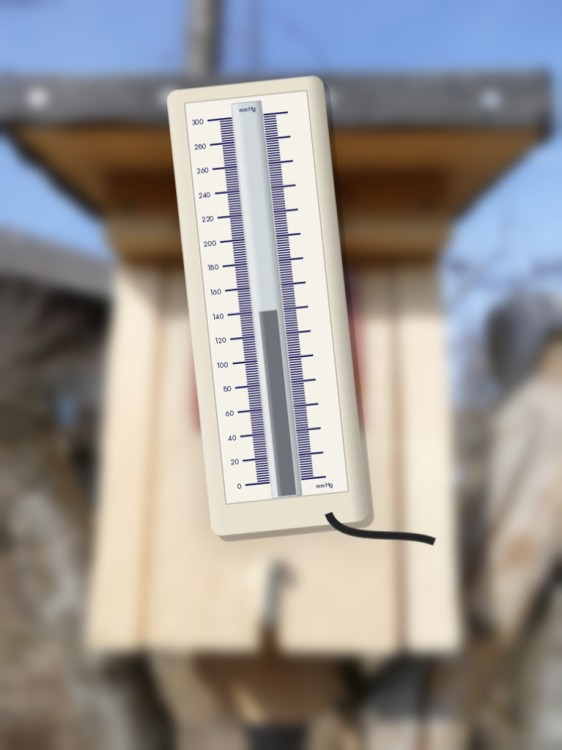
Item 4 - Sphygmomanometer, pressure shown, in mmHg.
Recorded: 140 mmHg
